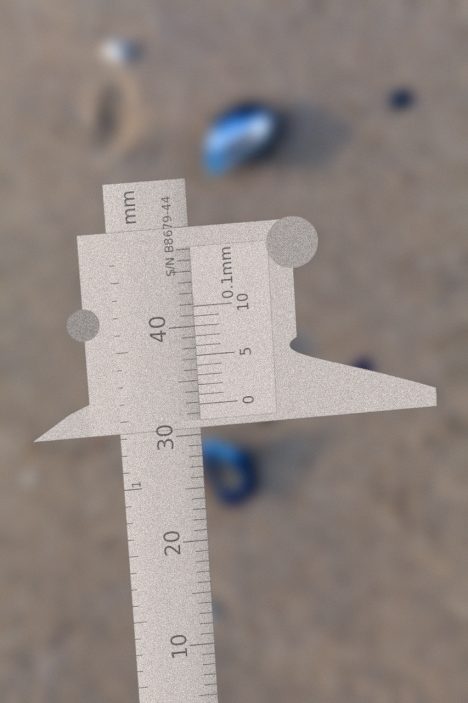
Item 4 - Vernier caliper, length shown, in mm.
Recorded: 32.8 mm
